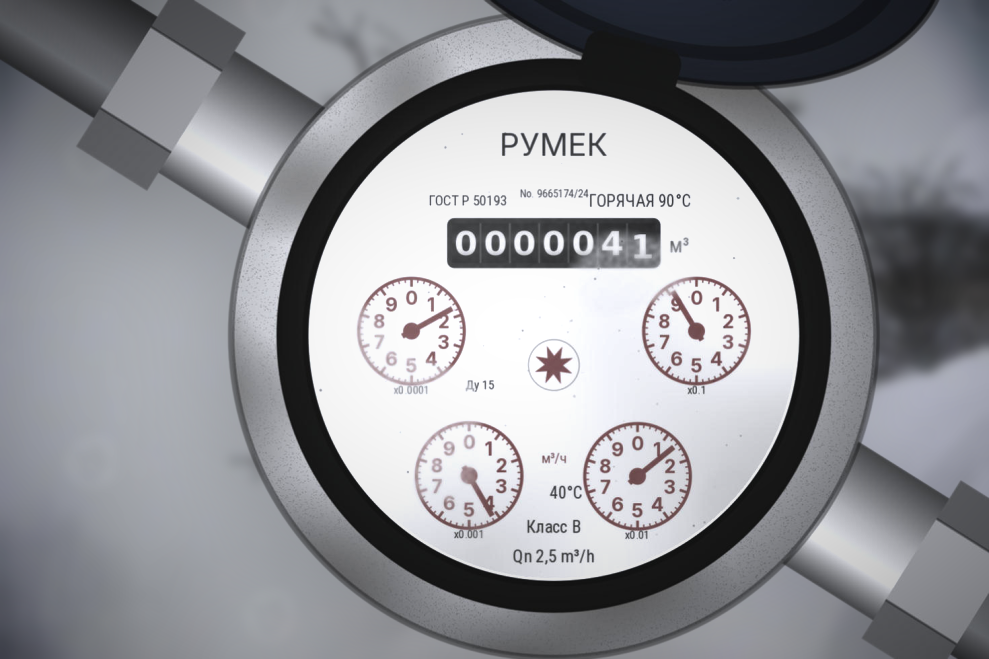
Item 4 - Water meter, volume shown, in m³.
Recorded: 40.9141 m³
